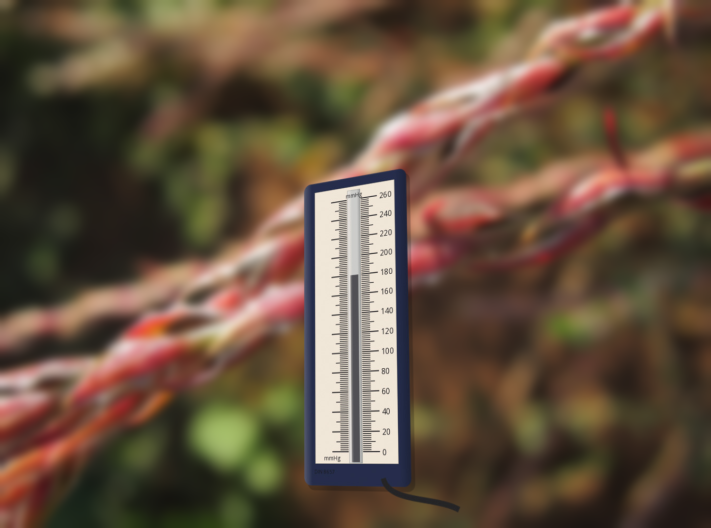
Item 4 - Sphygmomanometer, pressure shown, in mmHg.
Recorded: 180 mmHg
